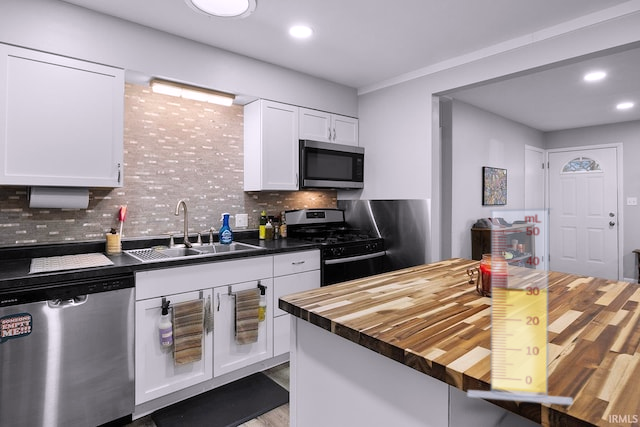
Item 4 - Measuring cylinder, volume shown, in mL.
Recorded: 30 mL
